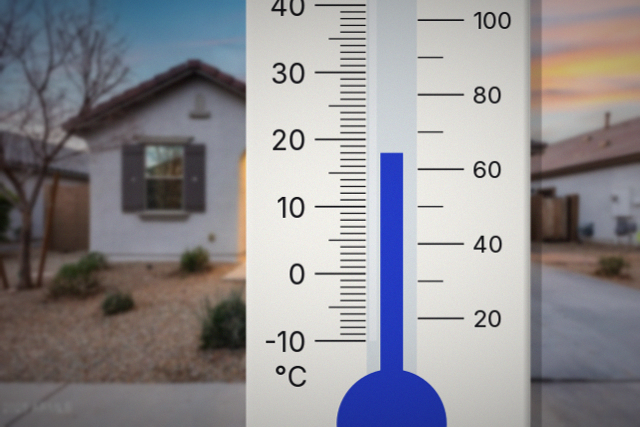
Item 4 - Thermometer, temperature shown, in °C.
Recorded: 18 °C
